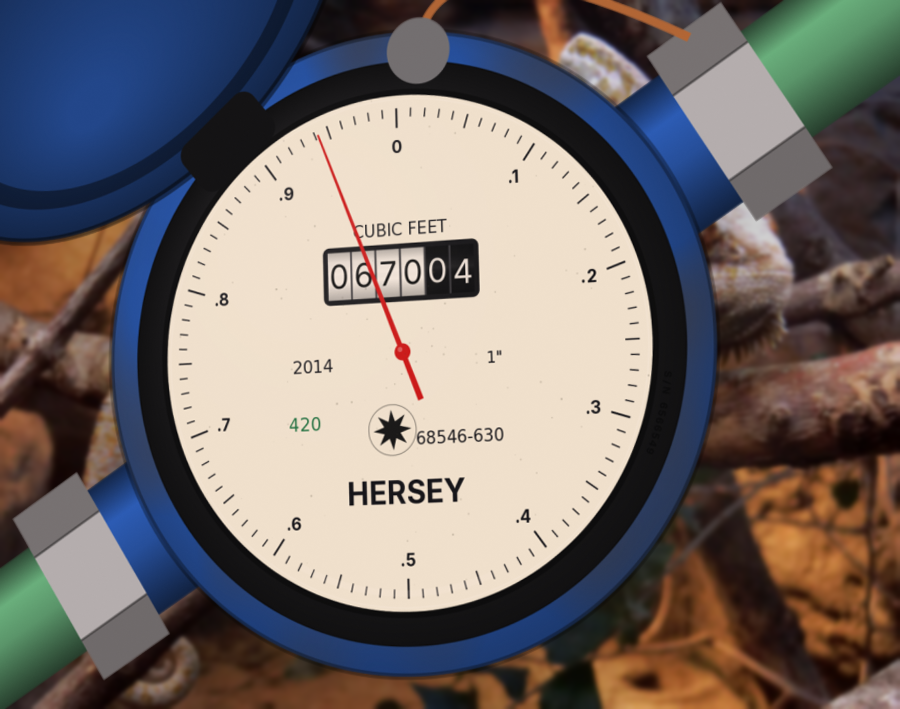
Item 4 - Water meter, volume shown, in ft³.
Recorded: 67003.94 ft³
